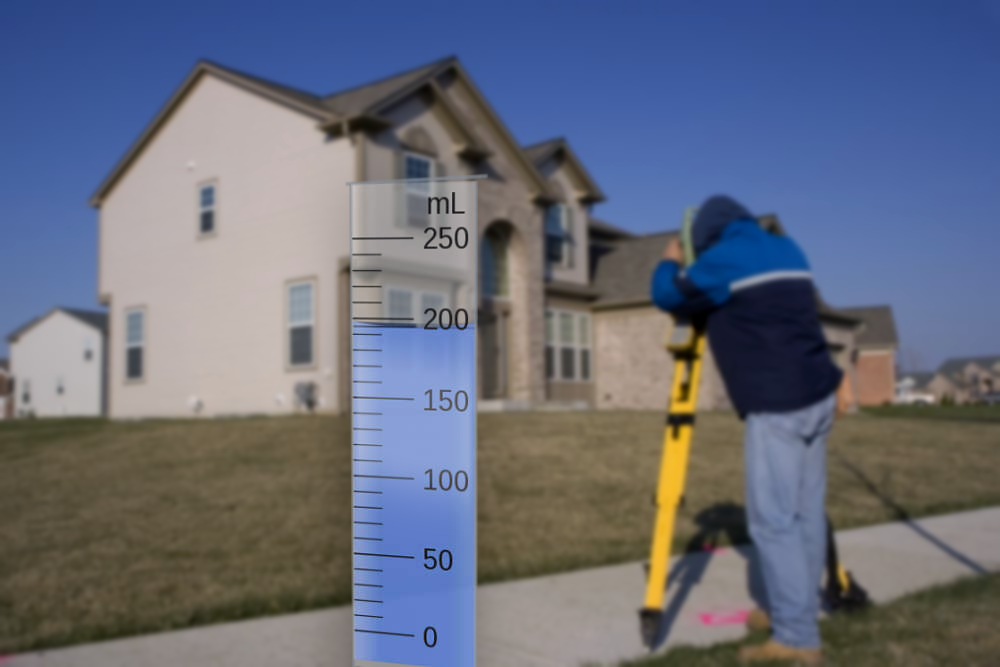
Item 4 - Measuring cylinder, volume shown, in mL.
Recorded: 195 mL
